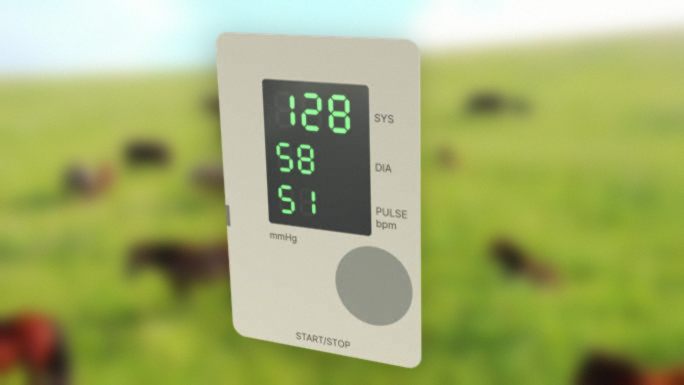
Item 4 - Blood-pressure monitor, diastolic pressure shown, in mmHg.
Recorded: 58 mmHg
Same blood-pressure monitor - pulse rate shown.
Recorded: 51 bpm
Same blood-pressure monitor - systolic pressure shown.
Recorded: 128 mmHg
